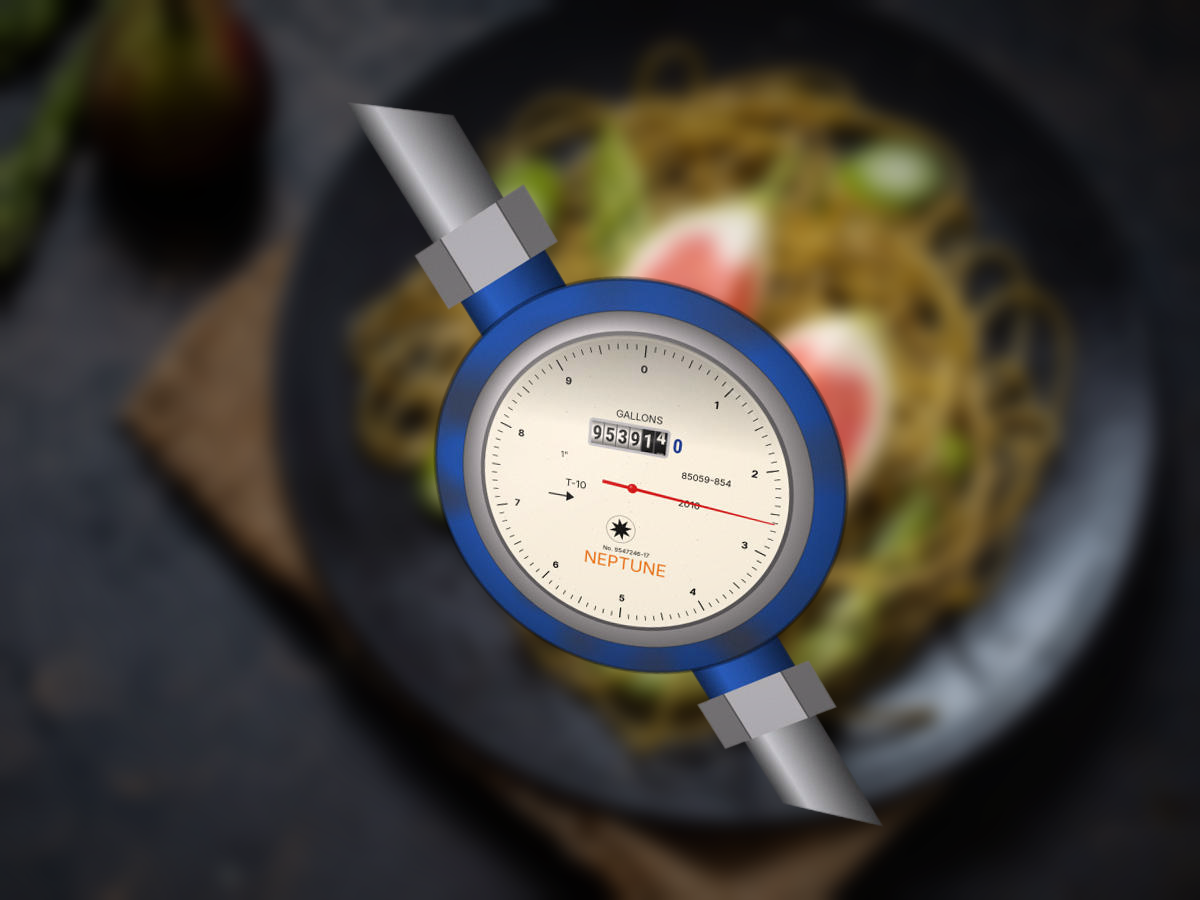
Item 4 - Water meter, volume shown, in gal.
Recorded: 9539142.6 gal
